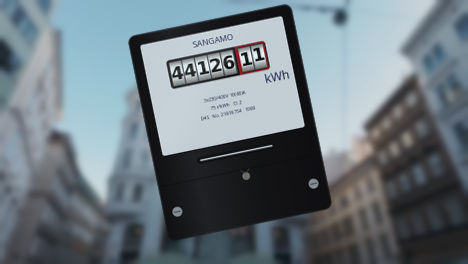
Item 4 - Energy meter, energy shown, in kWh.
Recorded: 44126.11 kWh
